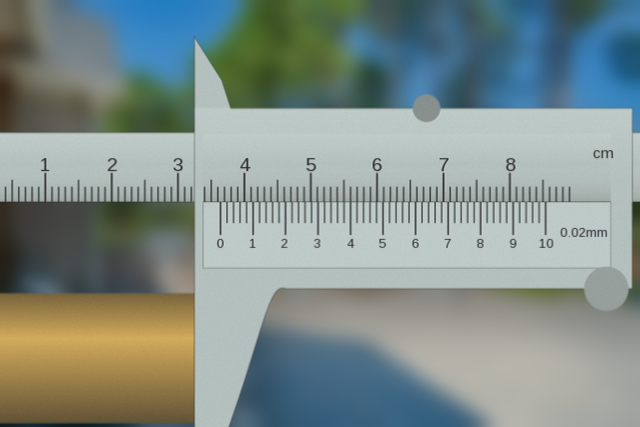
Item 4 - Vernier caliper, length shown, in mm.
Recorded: 36.4 mm
